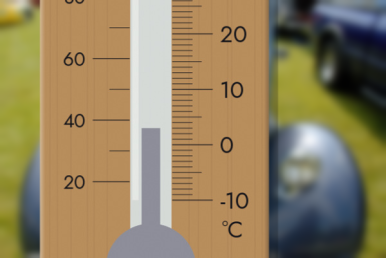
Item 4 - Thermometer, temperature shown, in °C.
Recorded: 3 °C
